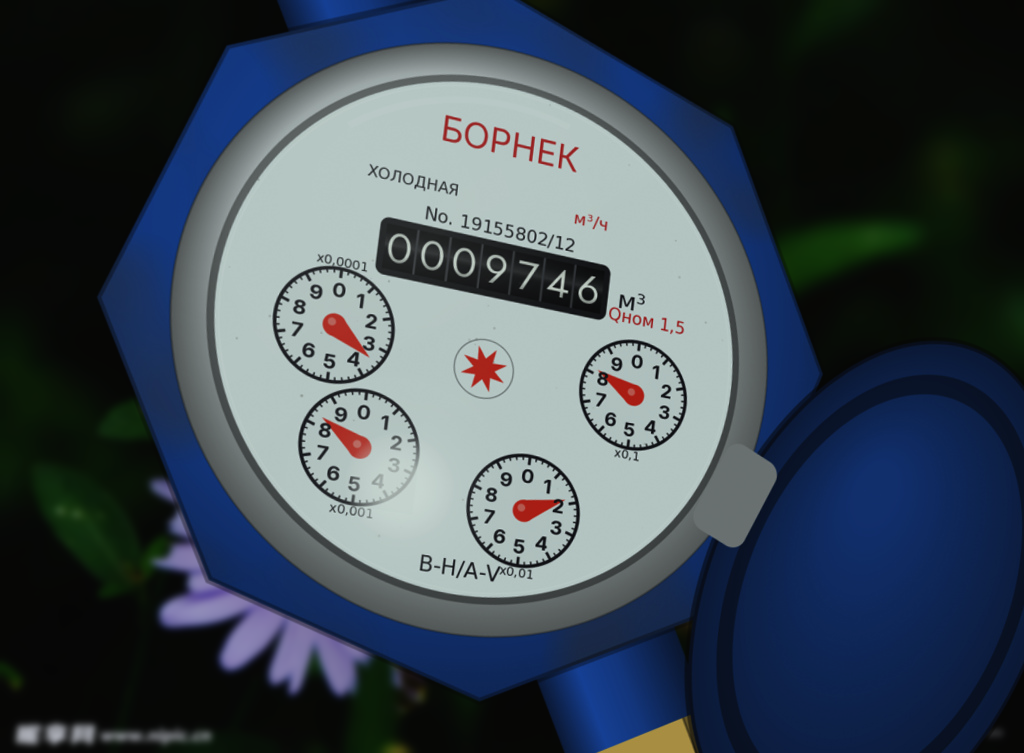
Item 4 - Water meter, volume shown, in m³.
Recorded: 9746.8183 m³
